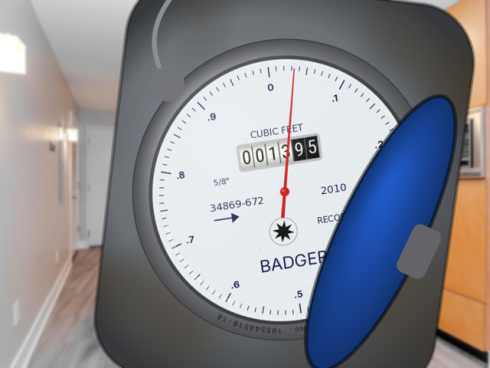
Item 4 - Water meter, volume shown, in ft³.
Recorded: 1395.03 ft³
